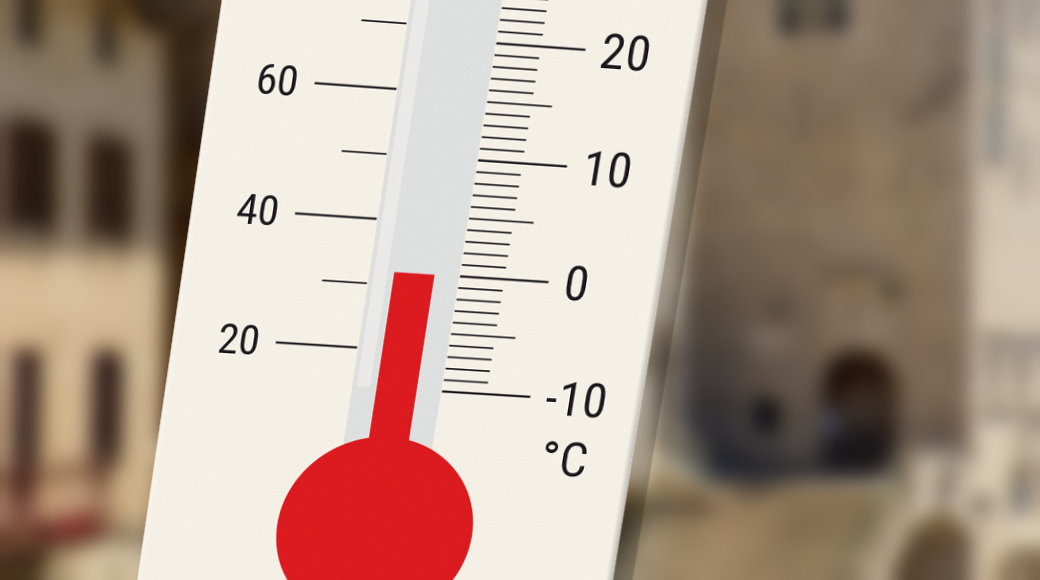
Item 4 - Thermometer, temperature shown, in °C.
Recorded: 0 °C
